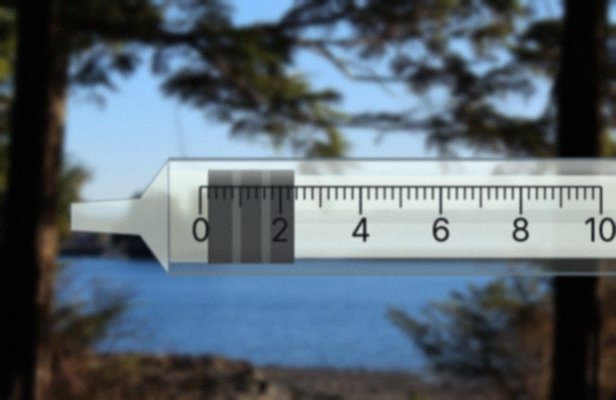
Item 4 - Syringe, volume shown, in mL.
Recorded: 0.2 mL
